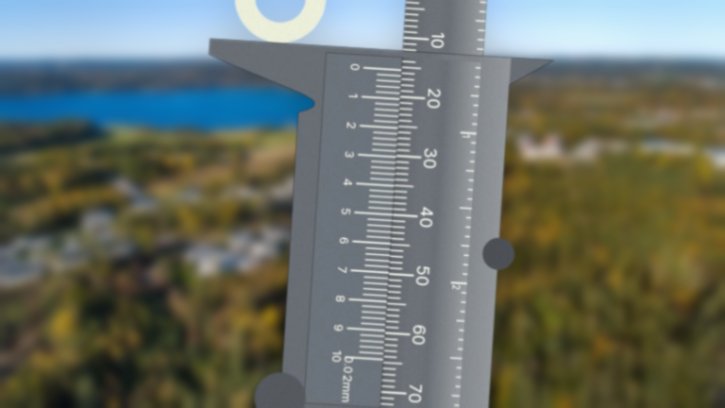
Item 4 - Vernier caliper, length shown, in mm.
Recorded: 15.5 mm
